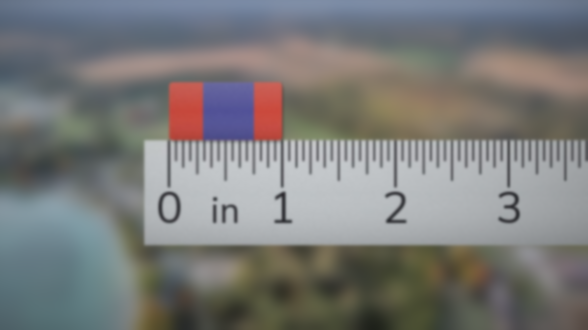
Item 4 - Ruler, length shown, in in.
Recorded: 1 in
